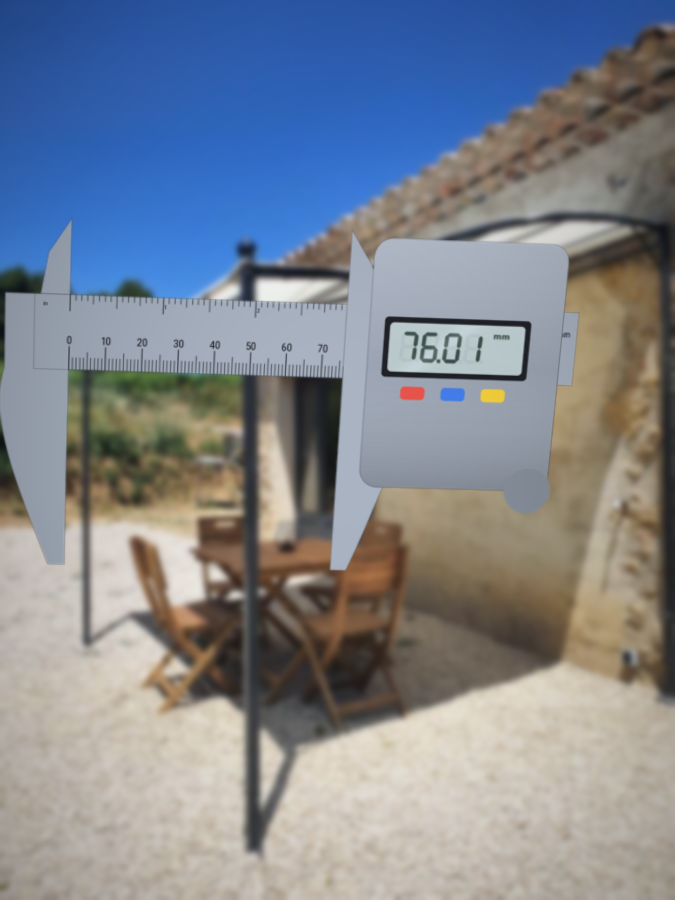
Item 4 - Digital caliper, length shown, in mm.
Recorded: 76.01 mm
